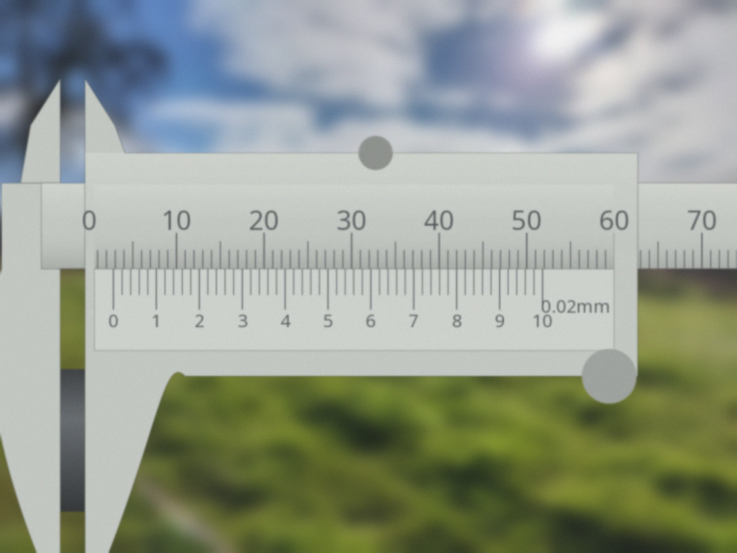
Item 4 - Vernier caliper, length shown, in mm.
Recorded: 2.8 mm
